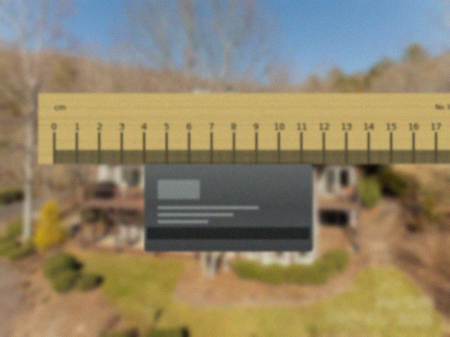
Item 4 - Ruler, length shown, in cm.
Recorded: 7.5 cm
